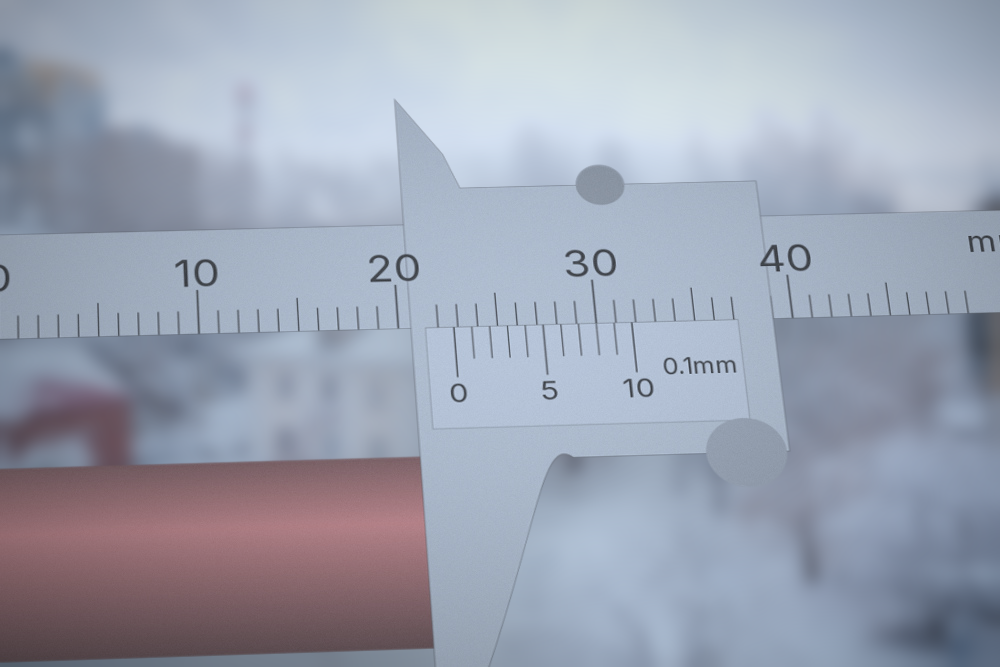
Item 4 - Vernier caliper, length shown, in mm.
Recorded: 22.8 mm
